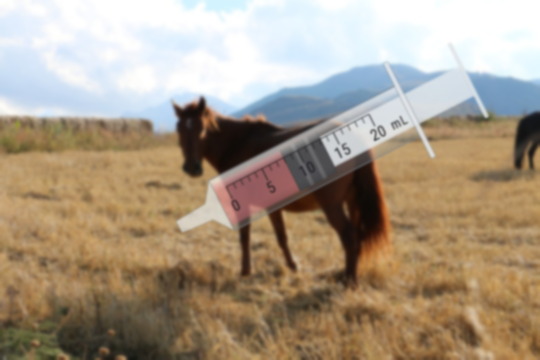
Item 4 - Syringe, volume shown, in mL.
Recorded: 8 mL
